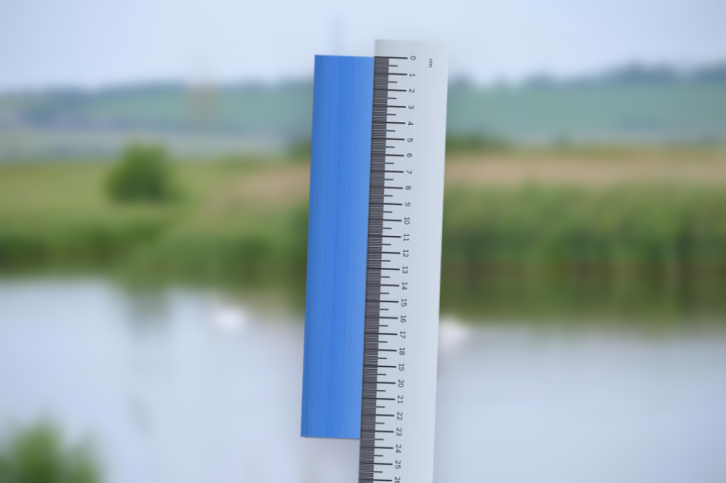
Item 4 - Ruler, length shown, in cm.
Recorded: 23.5 cm
